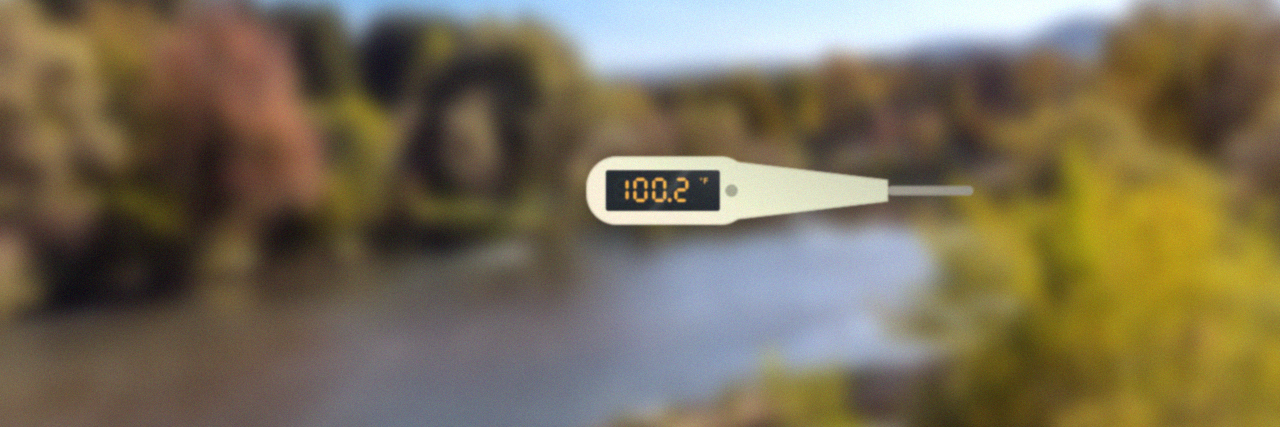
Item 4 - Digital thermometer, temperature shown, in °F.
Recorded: 100.2 °F
